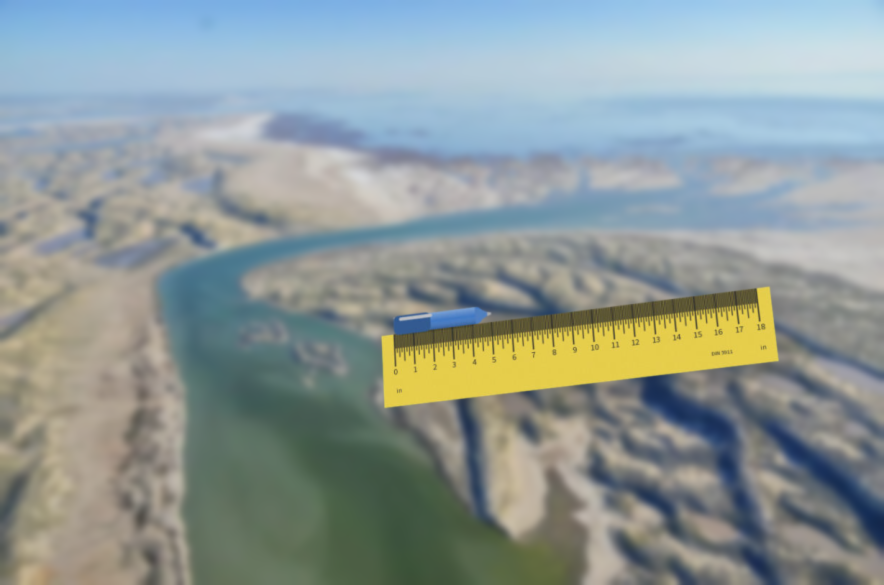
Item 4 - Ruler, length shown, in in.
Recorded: 5 in
